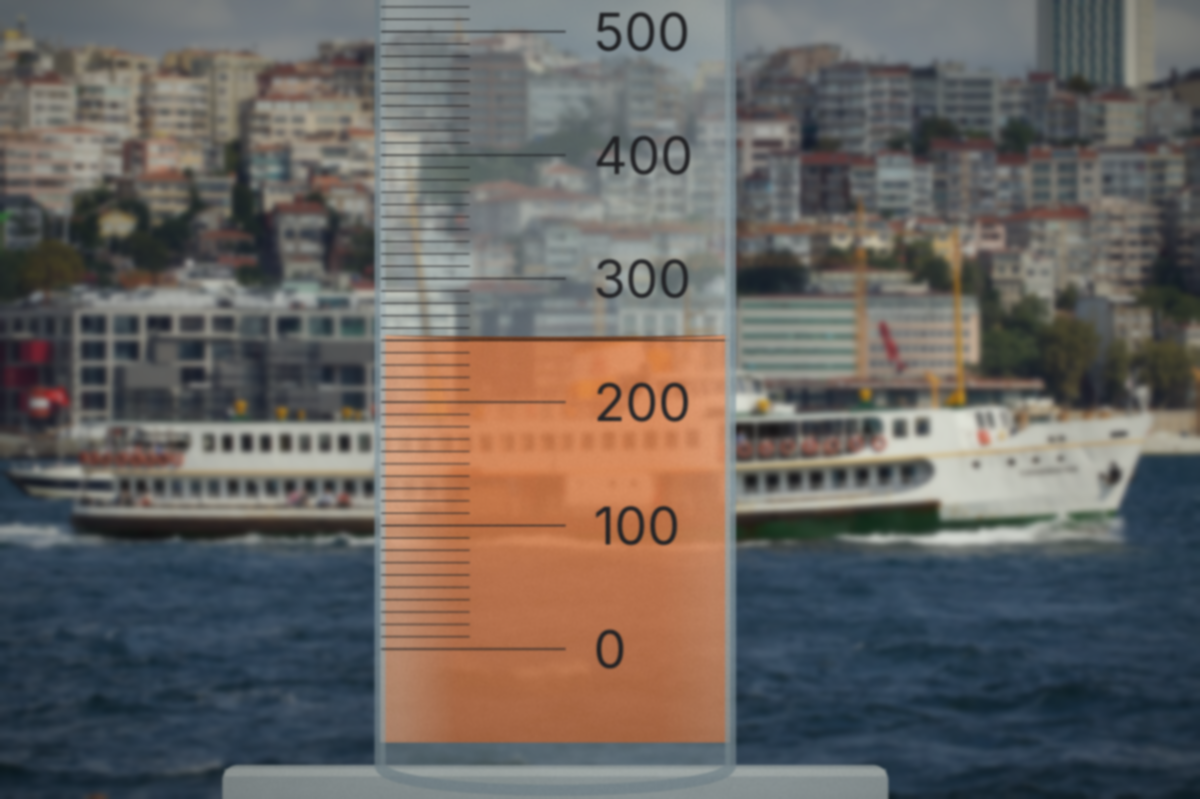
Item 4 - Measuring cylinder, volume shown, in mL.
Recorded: 250 mL
